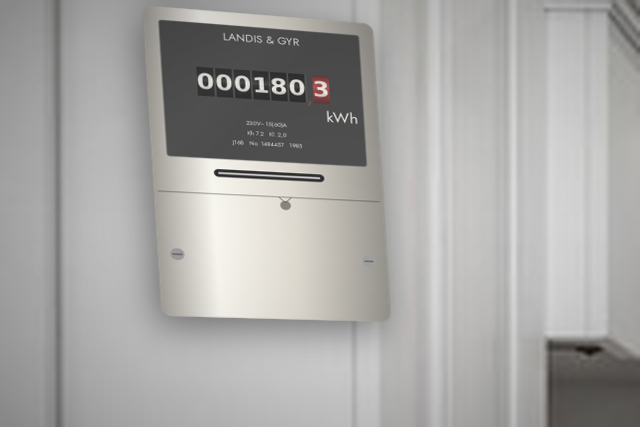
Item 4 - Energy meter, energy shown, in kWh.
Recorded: 180.3 kWh
